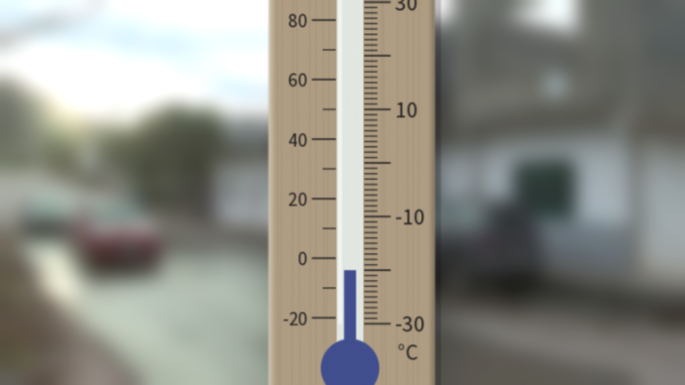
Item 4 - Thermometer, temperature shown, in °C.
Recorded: -20 °C
